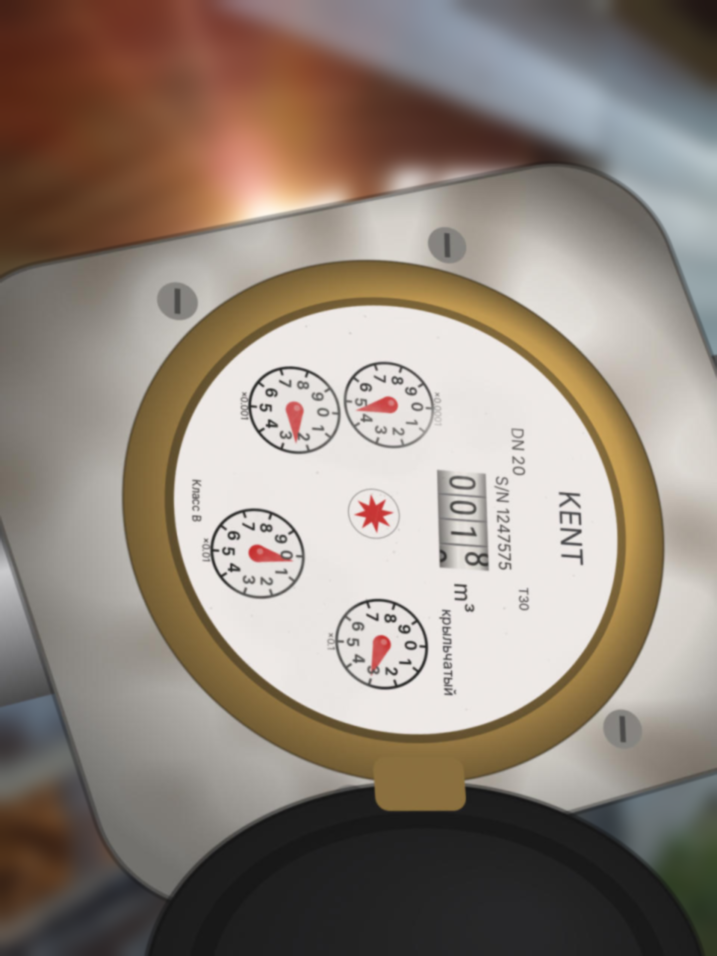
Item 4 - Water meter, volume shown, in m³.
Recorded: 18.3024 m³
